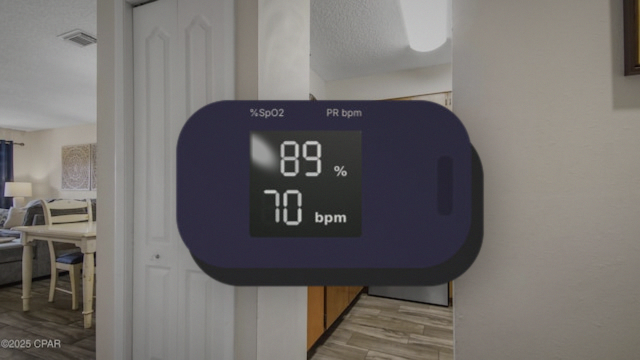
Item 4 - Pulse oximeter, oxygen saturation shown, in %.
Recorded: 89 %
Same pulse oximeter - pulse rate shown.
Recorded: 70 bpm
